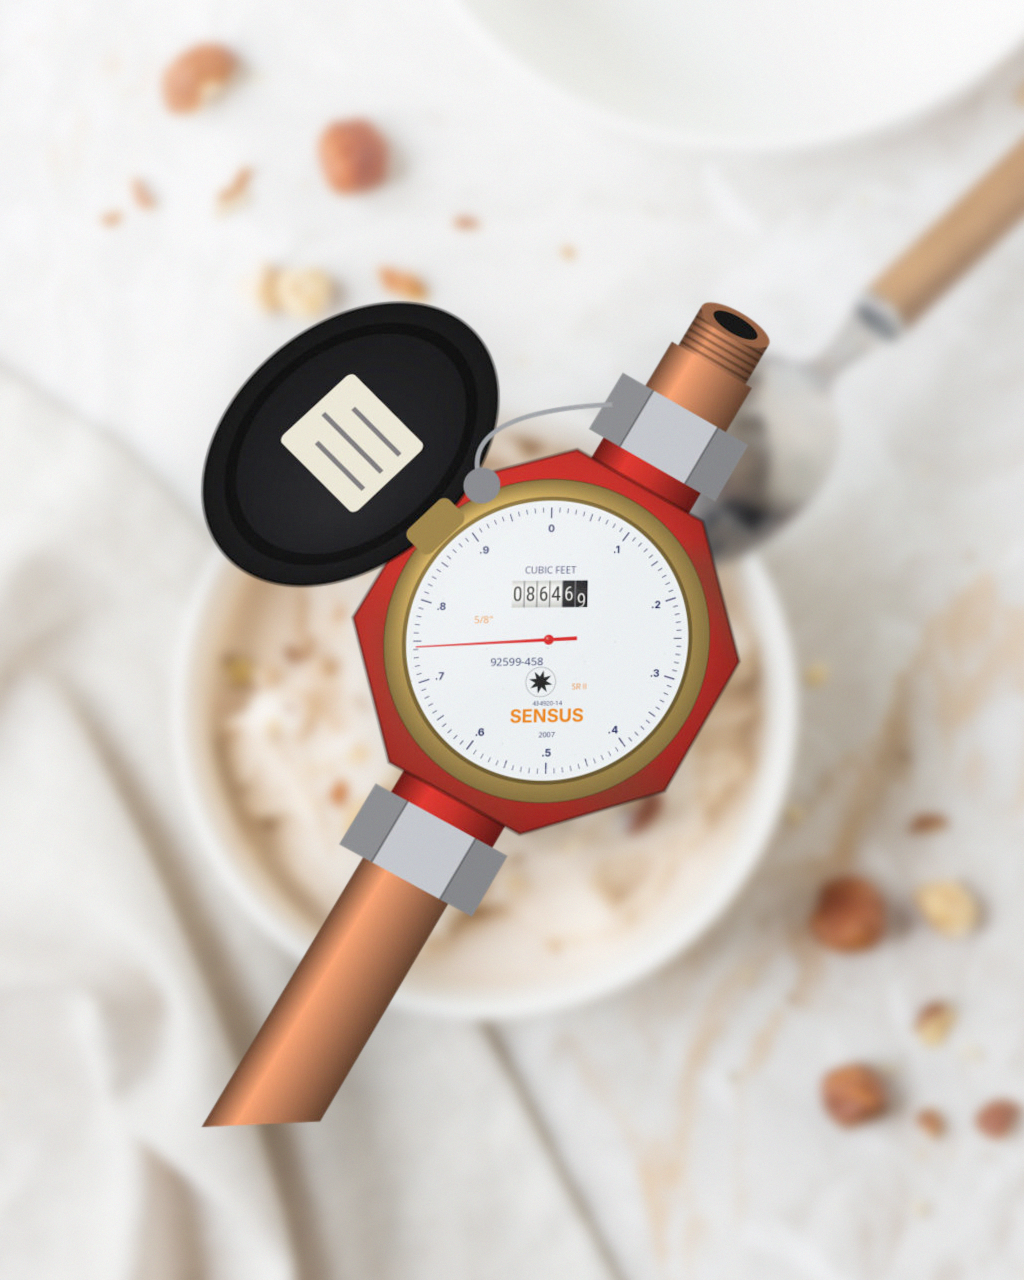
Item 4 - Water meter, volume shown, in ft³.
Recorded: 86468.74 ft³
